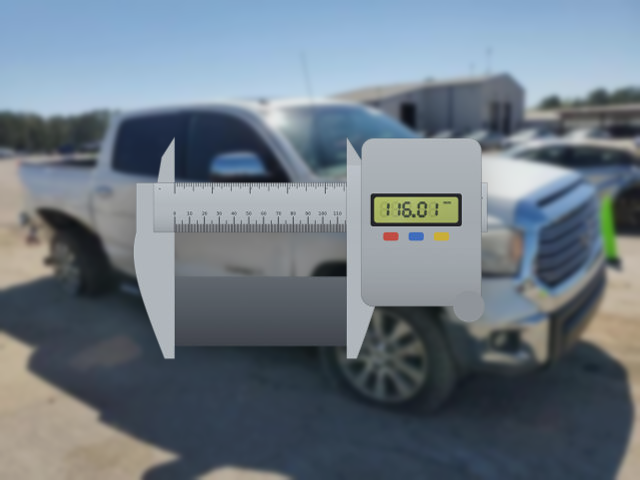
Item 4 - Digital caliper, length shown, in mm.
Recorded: 116.01 mm
